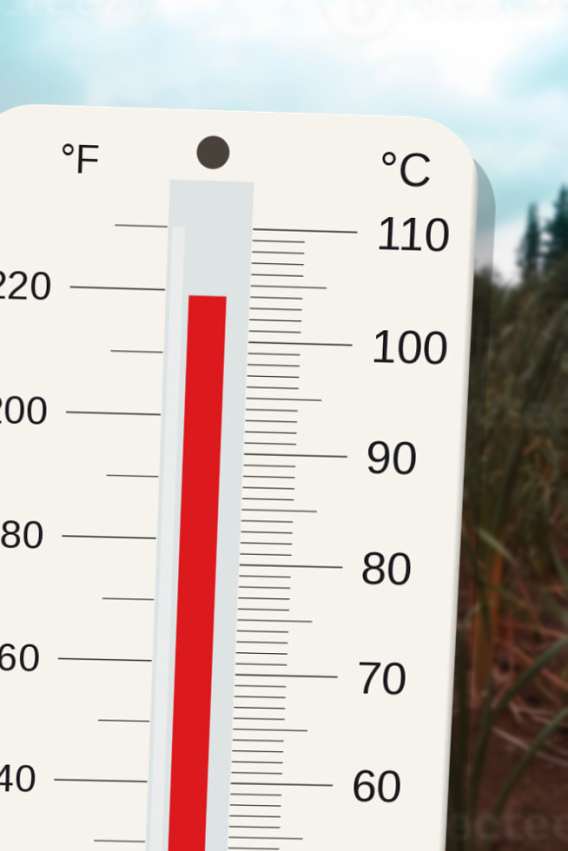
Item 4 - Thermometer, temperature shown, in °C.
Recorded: 104 °C
